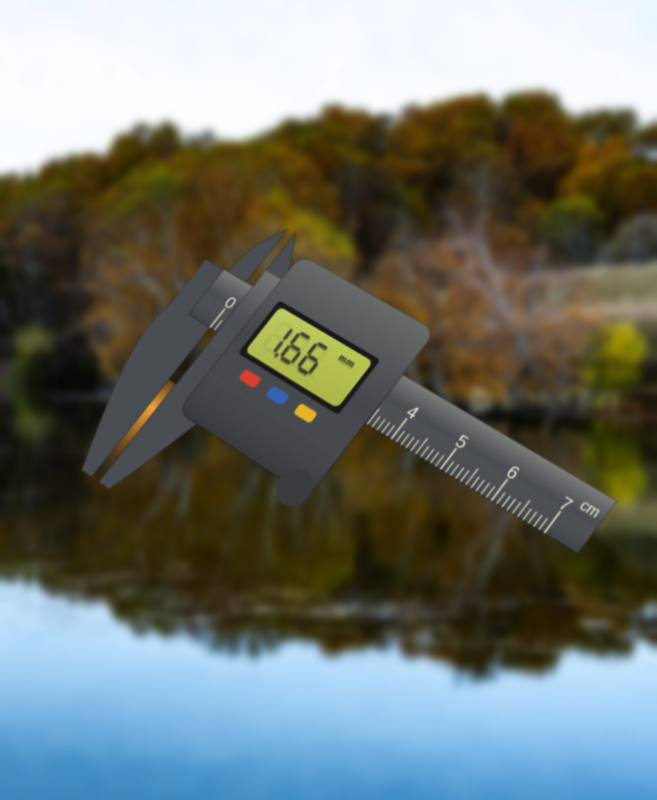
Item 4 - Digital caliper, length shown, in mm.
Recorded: 1.66 mm
